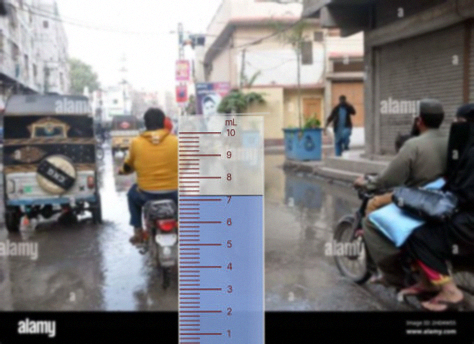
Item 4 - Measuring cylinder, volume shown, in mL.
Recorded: 7.2 mL
